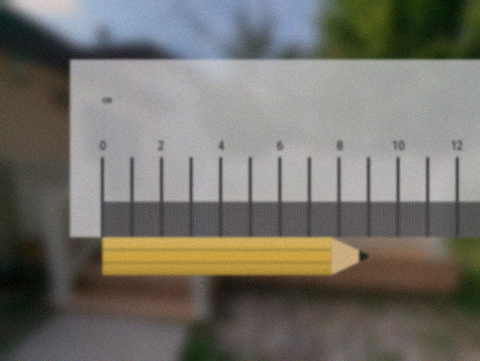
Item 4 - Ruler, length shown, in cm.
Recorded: 9 cm
